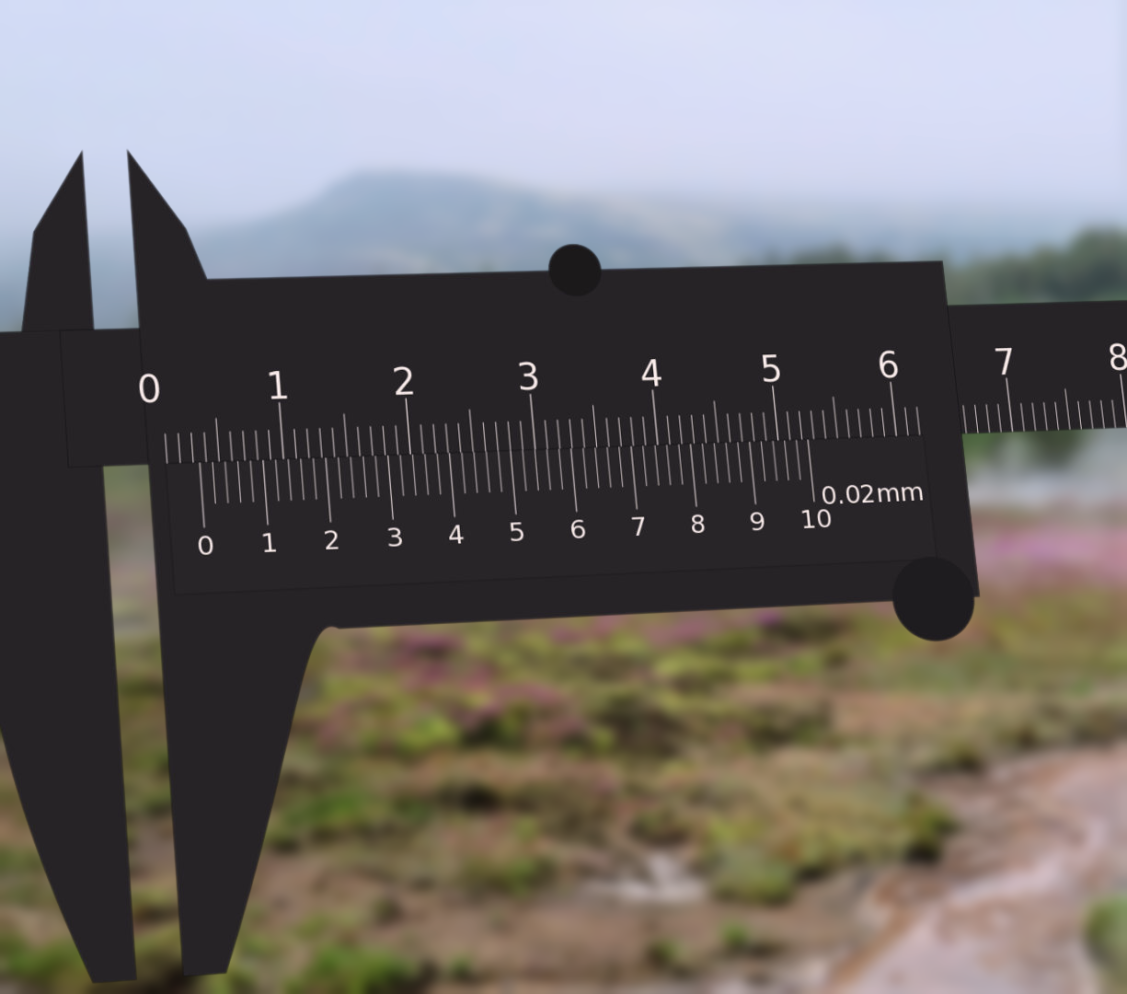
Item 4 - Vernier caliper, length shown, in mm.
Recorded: 3.5 mm
